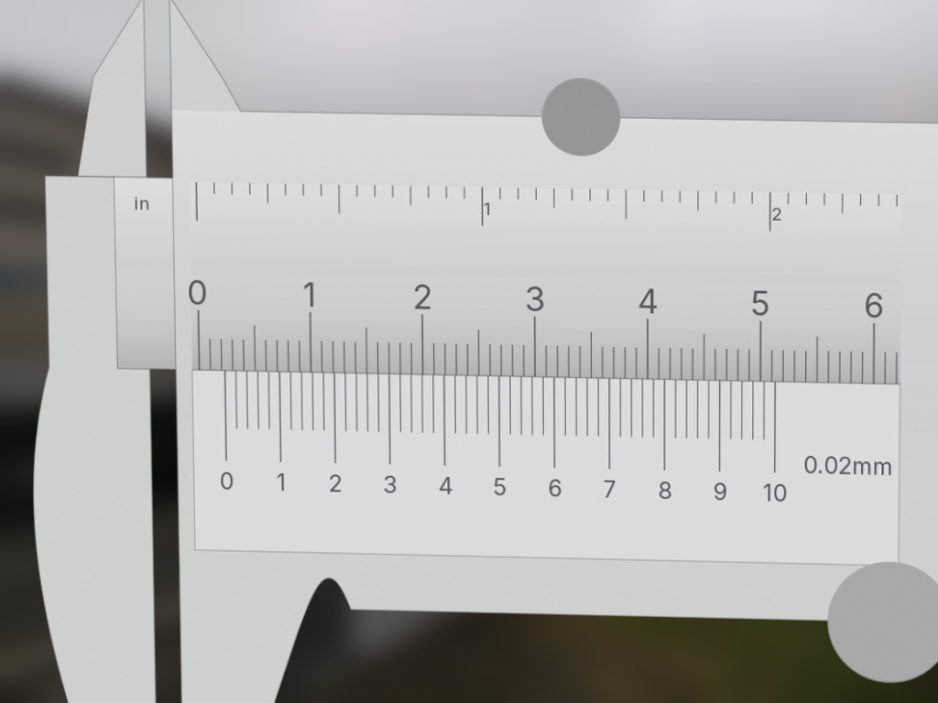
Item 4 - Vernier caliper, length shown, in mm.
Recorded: 2.3 mm
